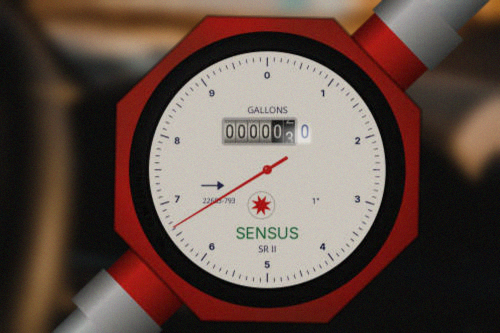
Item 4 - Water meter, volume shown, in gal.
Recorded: 26.6 gal
